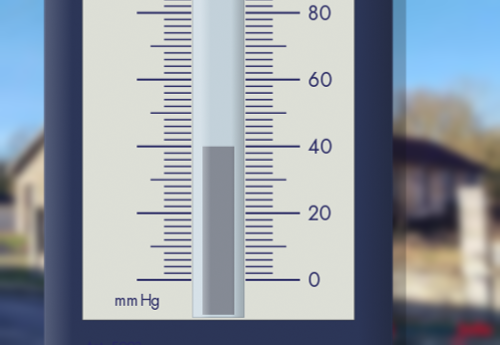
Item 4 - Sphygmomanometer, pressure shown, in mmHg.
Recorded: 40 mmHg
